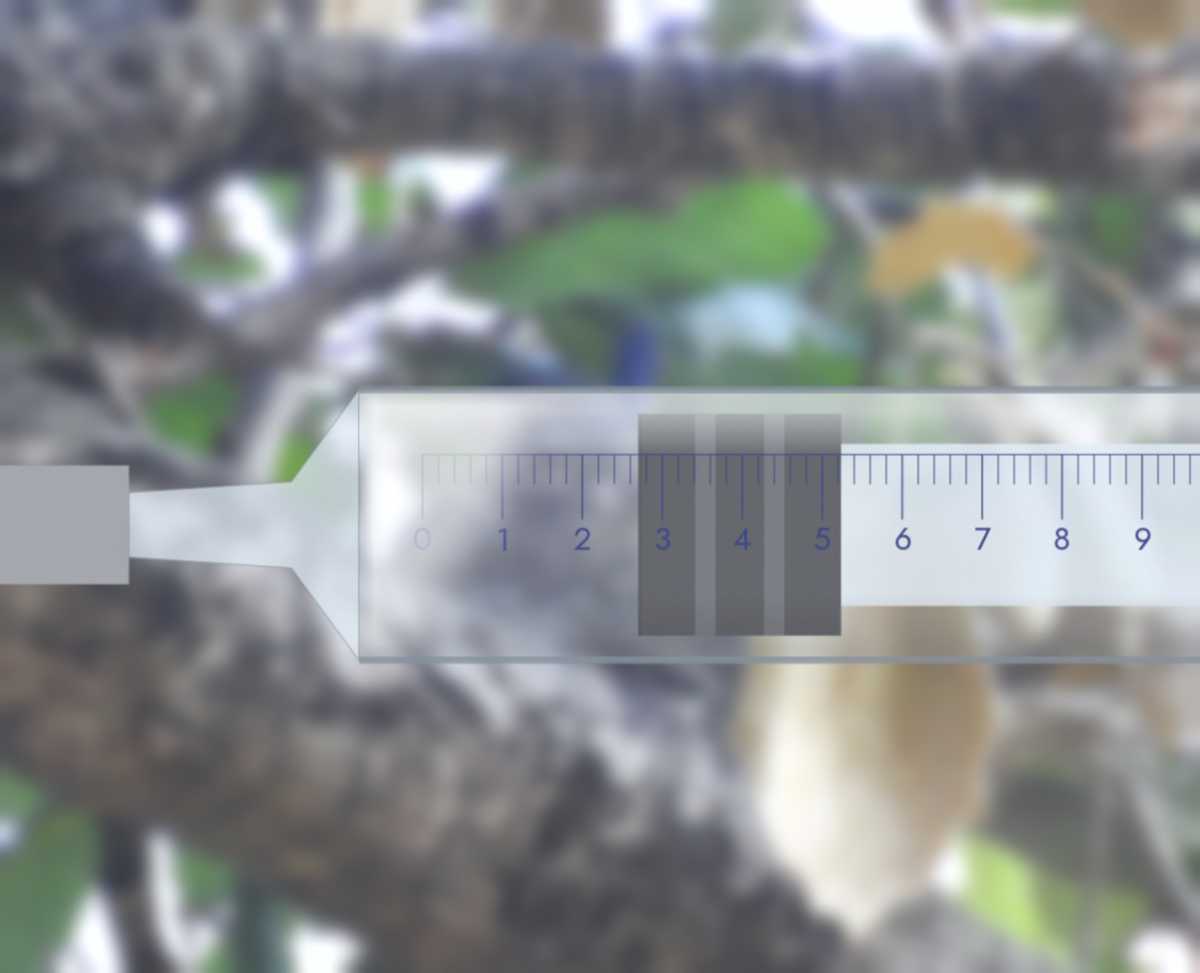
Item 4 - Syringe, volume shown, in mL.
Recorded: 2.7 mL
